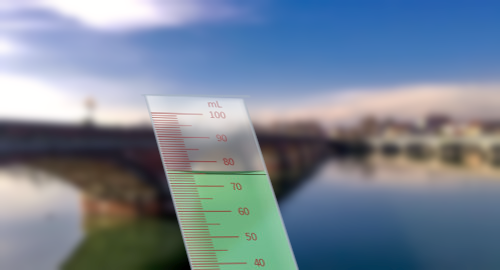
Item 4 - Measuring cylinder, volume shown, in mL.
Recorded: 75 mL
